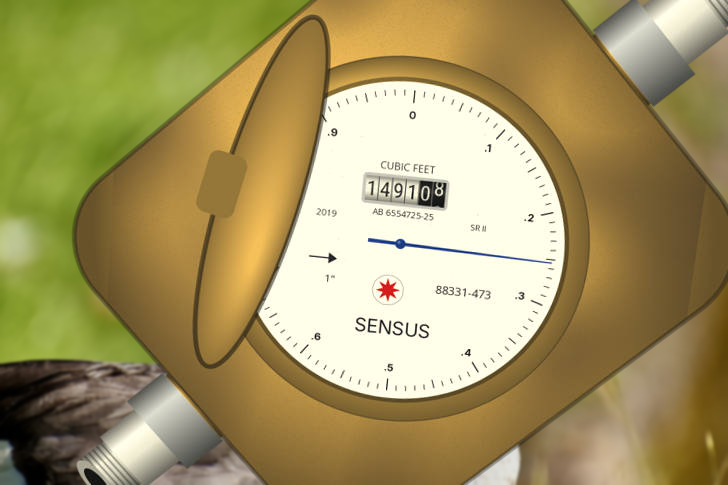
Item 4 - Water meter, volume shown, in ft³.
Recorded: 149108.25 ft³
